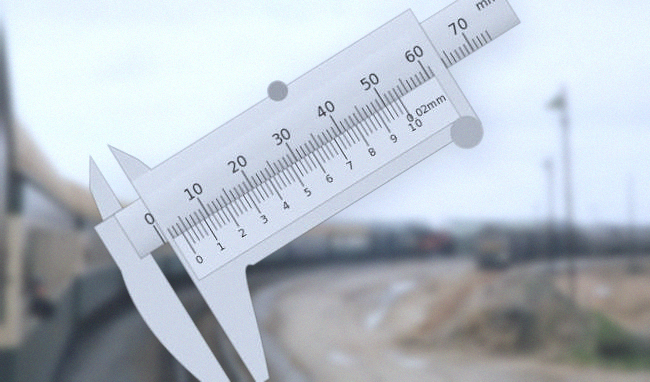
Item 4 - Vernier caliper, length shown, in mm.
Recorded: 4.0 mm
